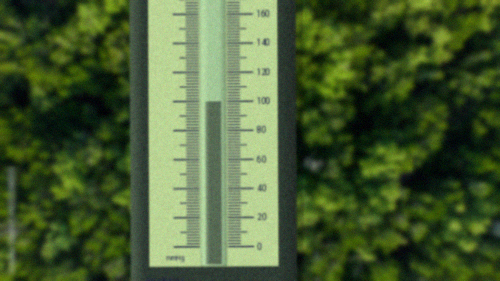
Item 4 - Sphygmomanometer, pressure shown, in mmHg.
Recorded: 100 mmHg
